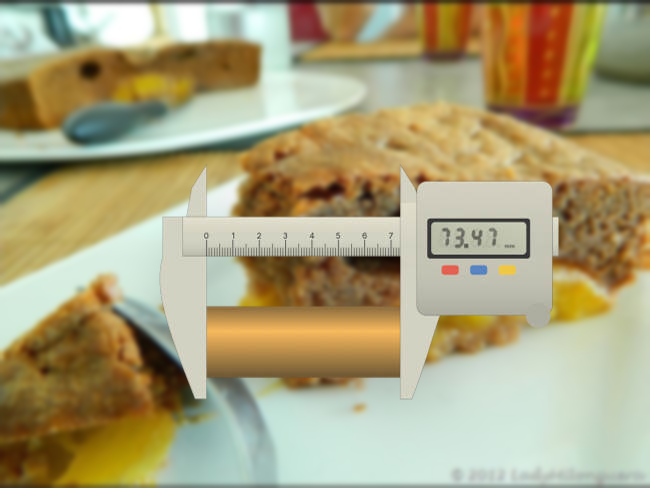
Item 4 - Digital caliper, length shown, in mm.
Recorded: 73.47 mm
